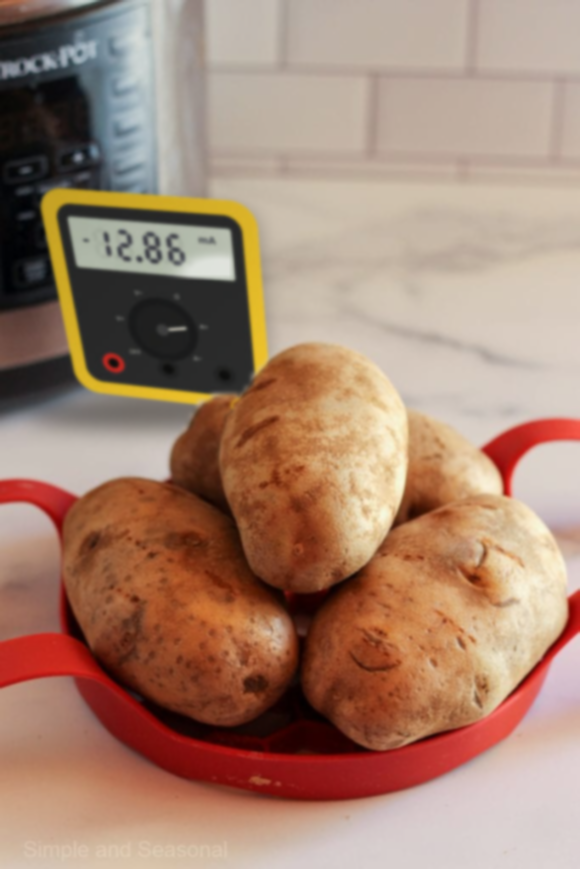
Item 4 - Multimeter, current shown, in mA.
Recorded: -12.86 mA
